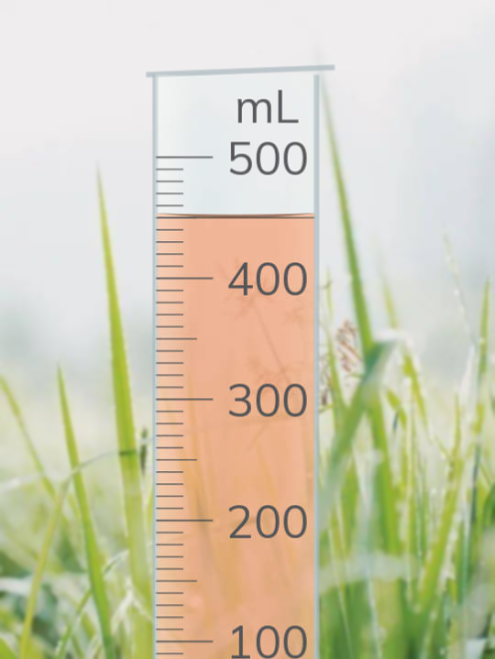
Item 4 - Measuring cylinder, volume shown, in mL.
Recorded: 450 mL
